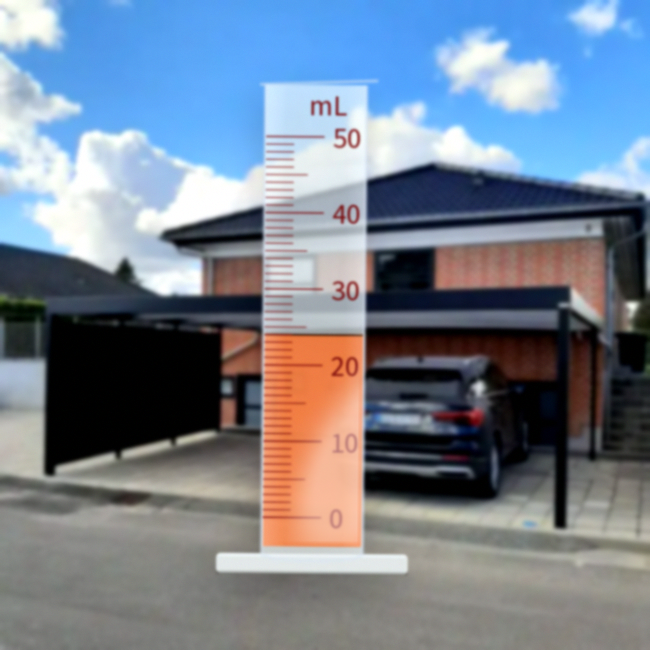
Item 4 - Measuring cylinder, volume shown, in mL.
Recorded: 24 mL
